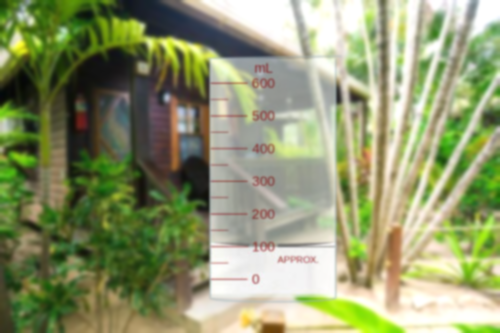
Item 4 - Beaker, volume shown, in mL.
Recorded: 100 mL
